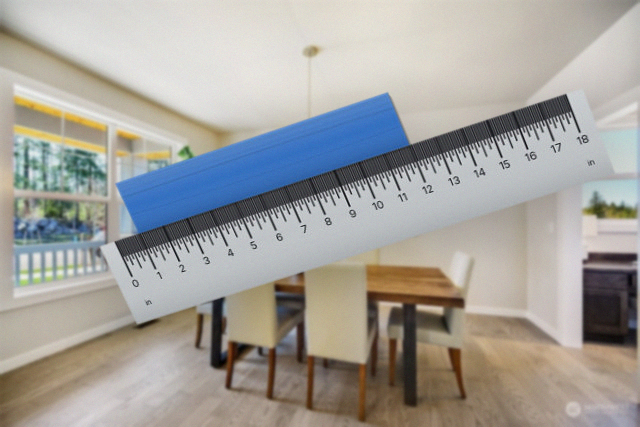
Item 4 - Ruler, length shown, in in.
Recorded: 11 in
